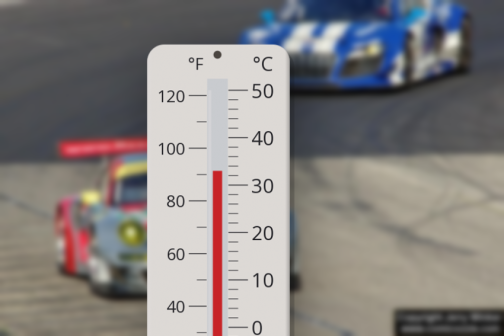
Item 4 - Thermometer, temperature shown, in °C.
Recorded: 33 °C
